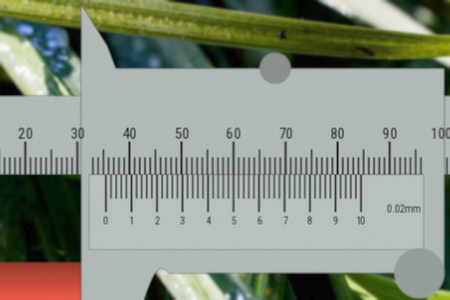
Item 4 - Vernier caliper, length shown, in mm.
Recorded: 35.5 mm
